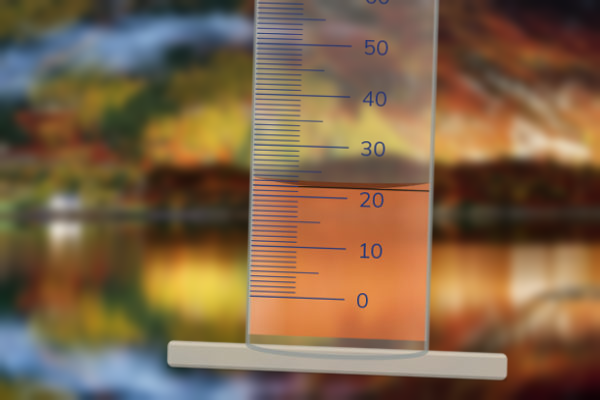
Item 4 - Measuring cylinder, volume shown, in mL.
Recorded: 22 mL
